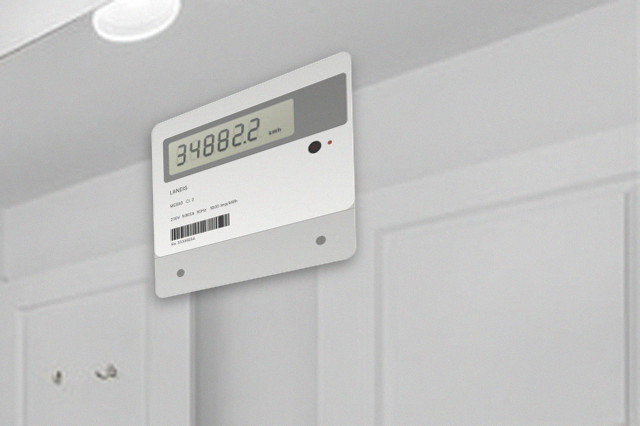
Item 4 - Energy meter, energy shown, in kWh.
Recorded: 34882.2 kWh
